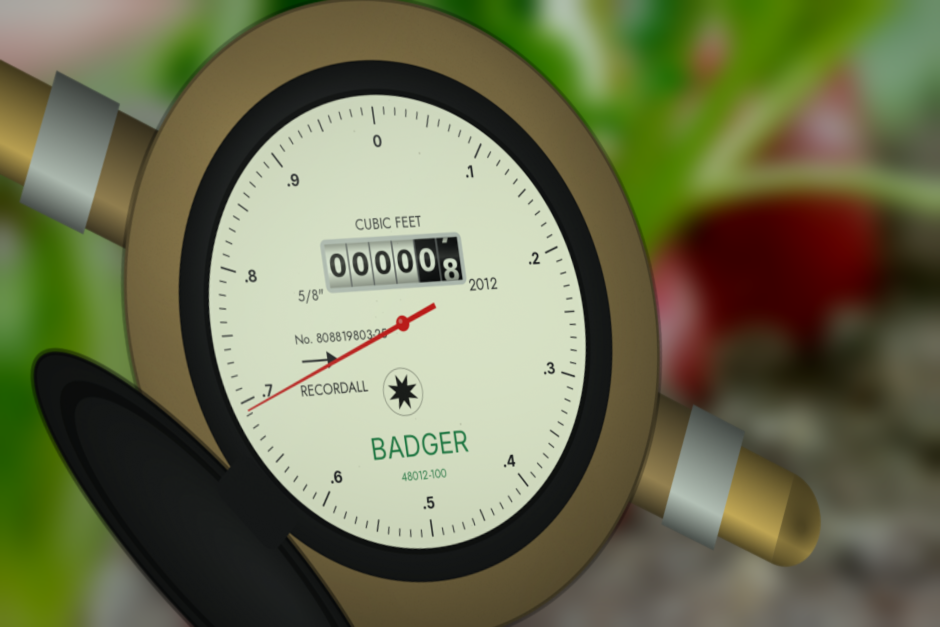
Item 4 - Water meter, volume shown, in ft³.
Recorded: 7.69 ft³
